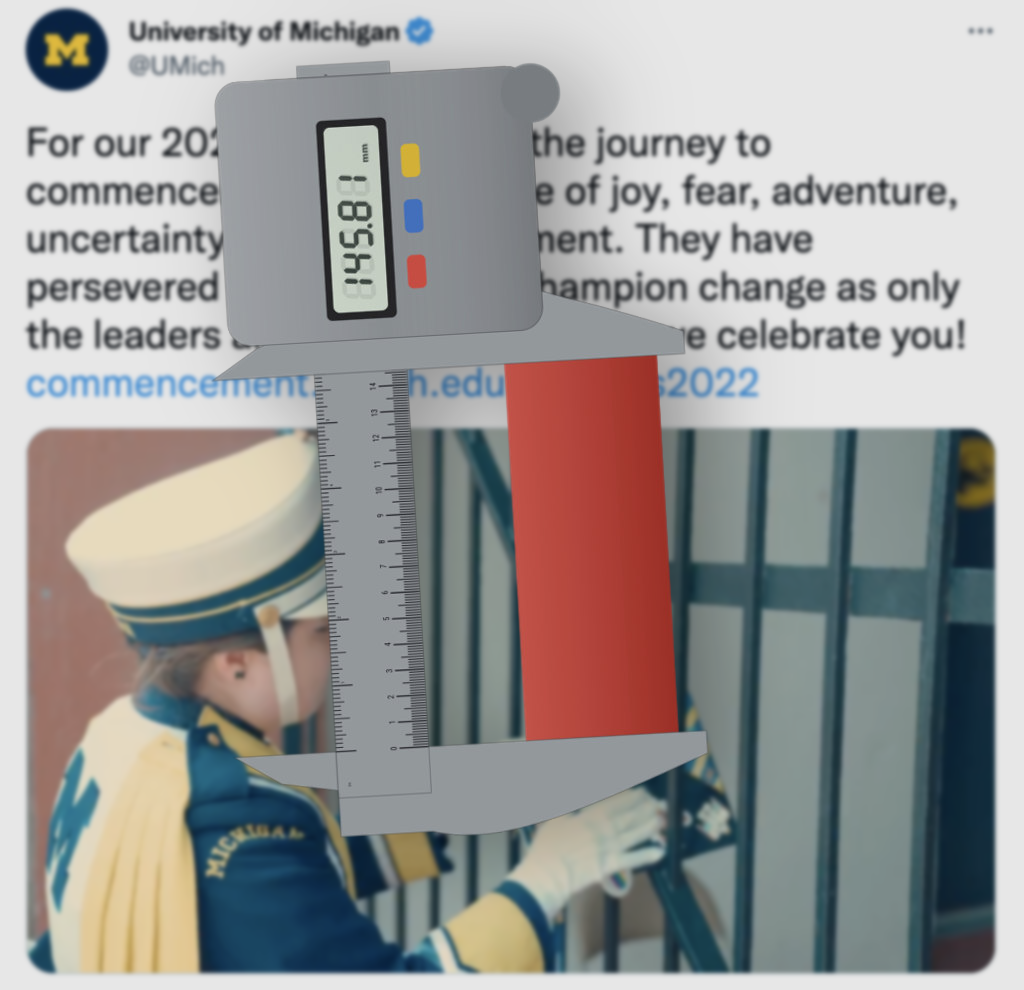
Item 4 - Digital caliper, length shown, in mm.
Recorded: 145.81 mm
